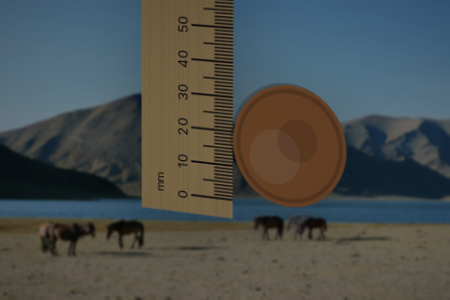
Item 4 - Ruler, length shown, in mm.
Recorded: 35 mm
